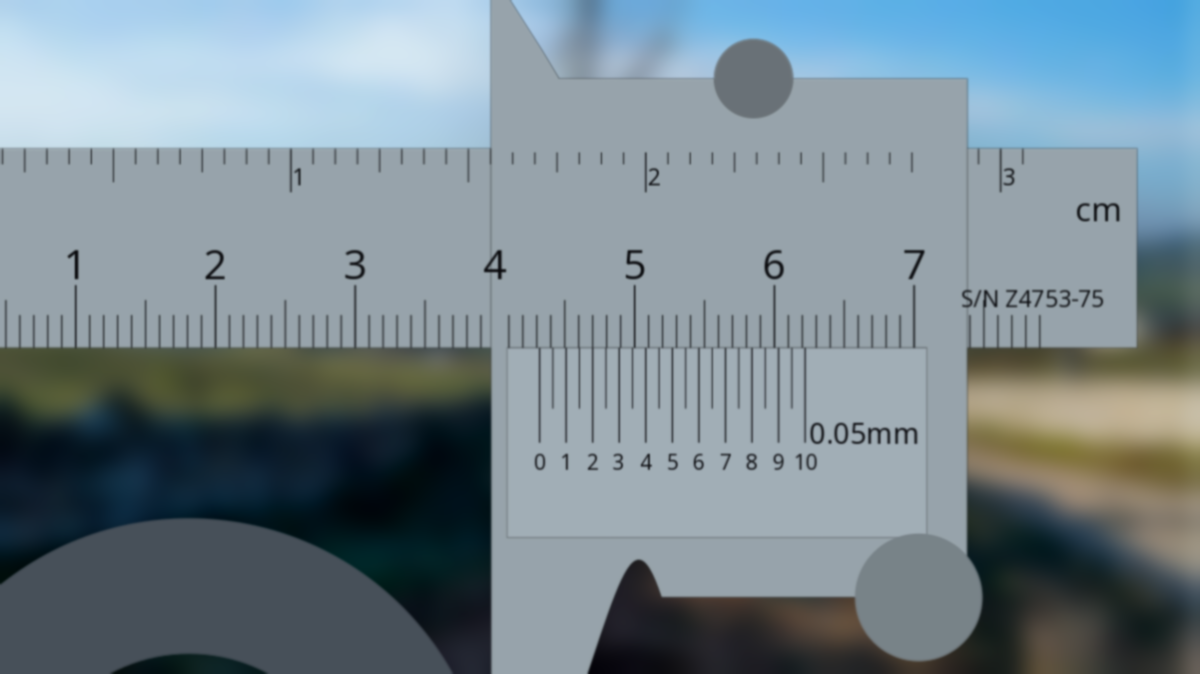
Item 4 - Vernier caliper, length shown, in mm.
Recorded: 43.2 mm
